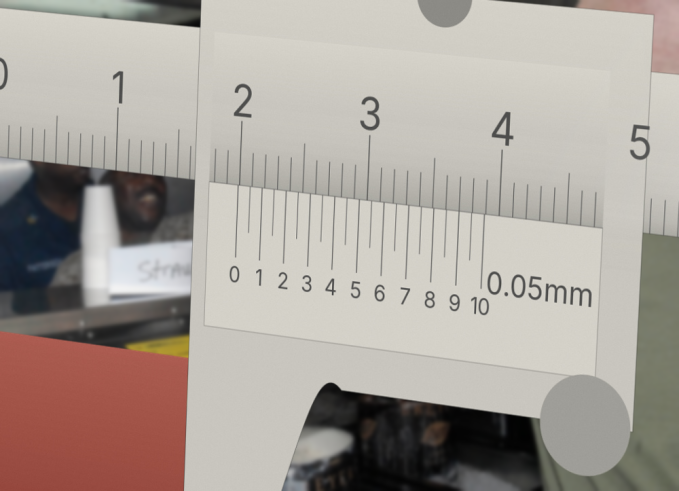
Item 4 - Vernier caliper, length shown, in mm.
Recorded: 19.9 mm
